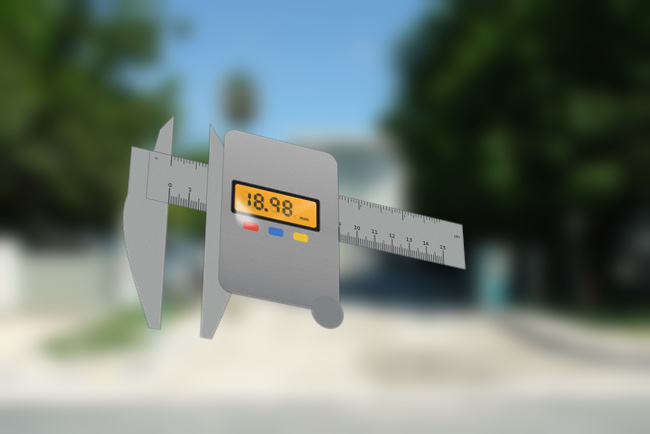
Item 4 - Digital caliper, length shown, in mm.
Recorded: 18.98 mm
